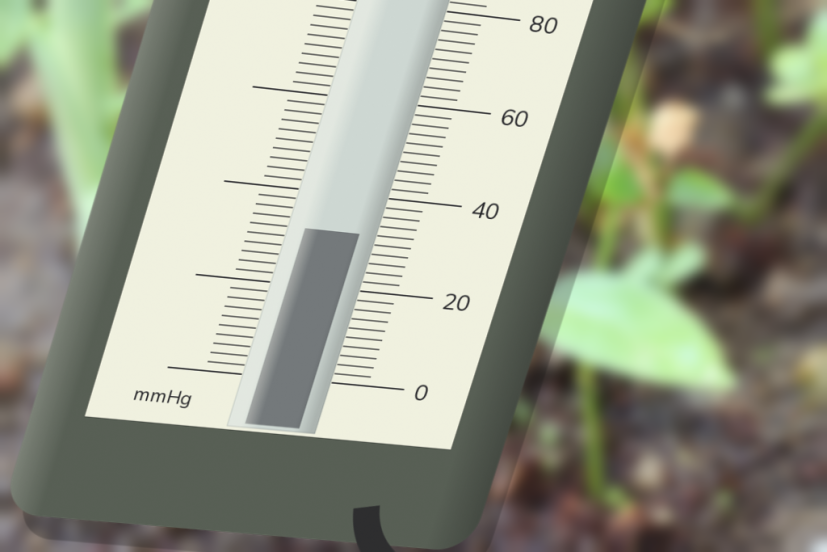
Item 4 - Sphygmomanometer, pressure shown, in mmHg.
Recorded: 32 mmHg
